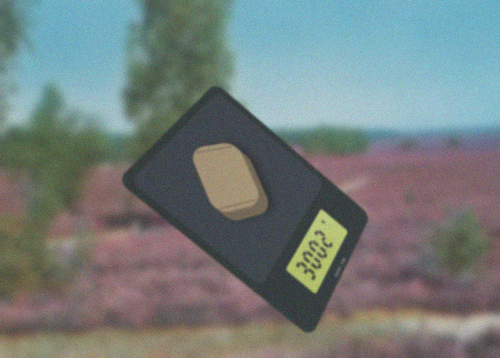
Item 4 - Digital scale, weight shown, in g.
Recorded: 3002 g
